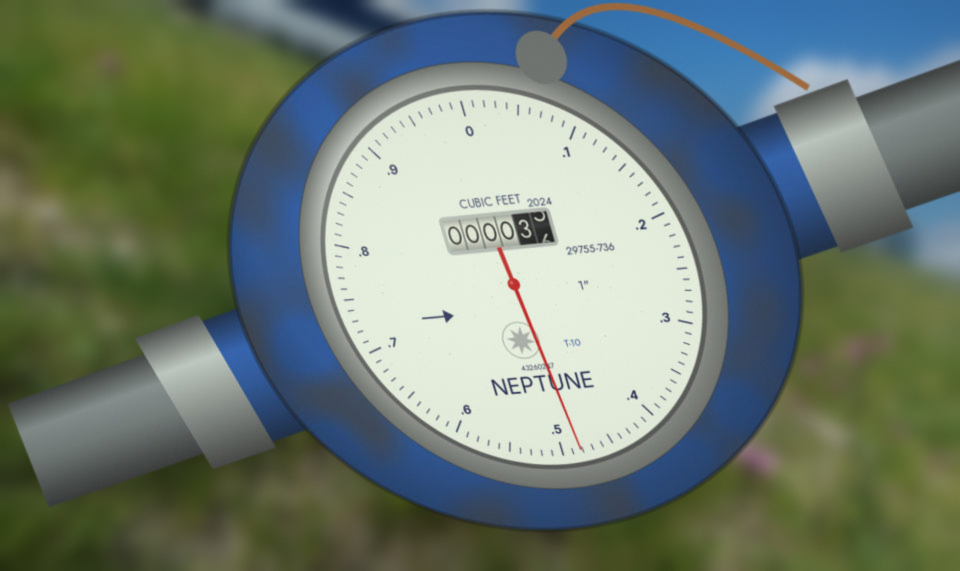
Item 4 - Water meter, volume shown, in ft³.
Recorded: 35.48 ft³
